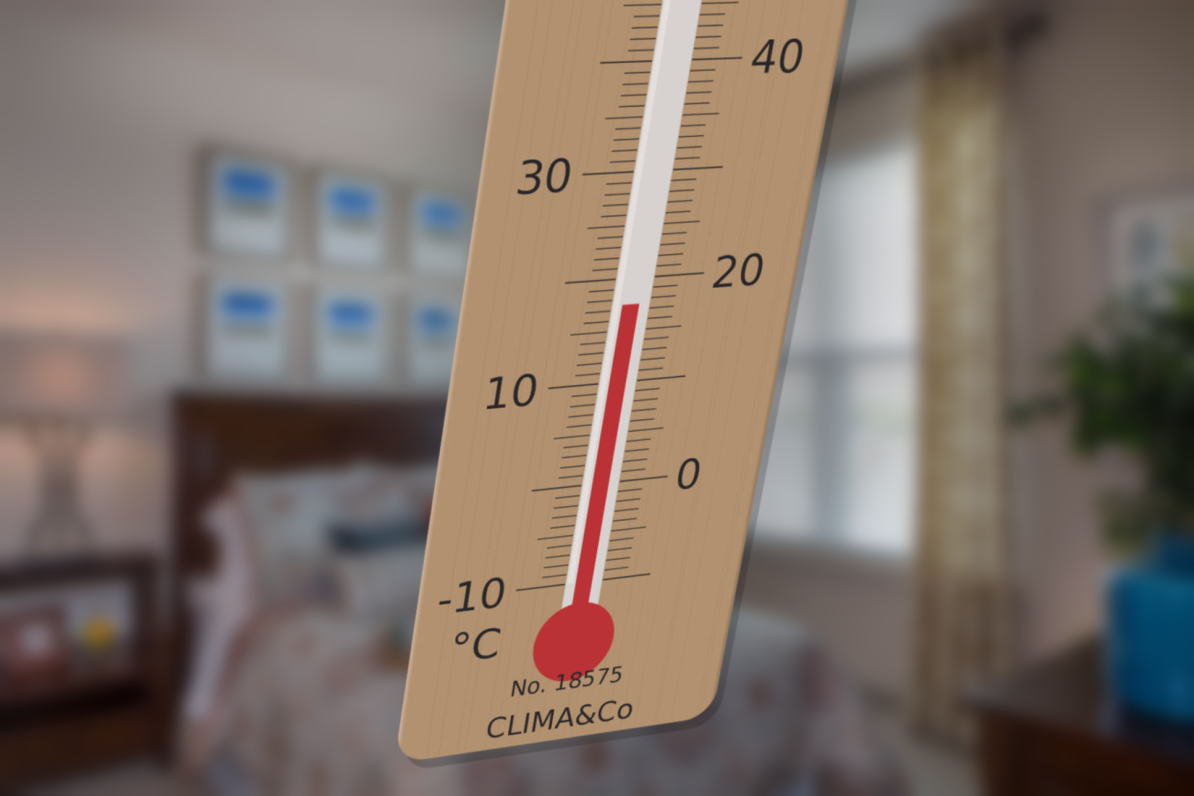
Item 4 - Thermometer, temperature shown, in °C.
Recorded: 17.5 °C
